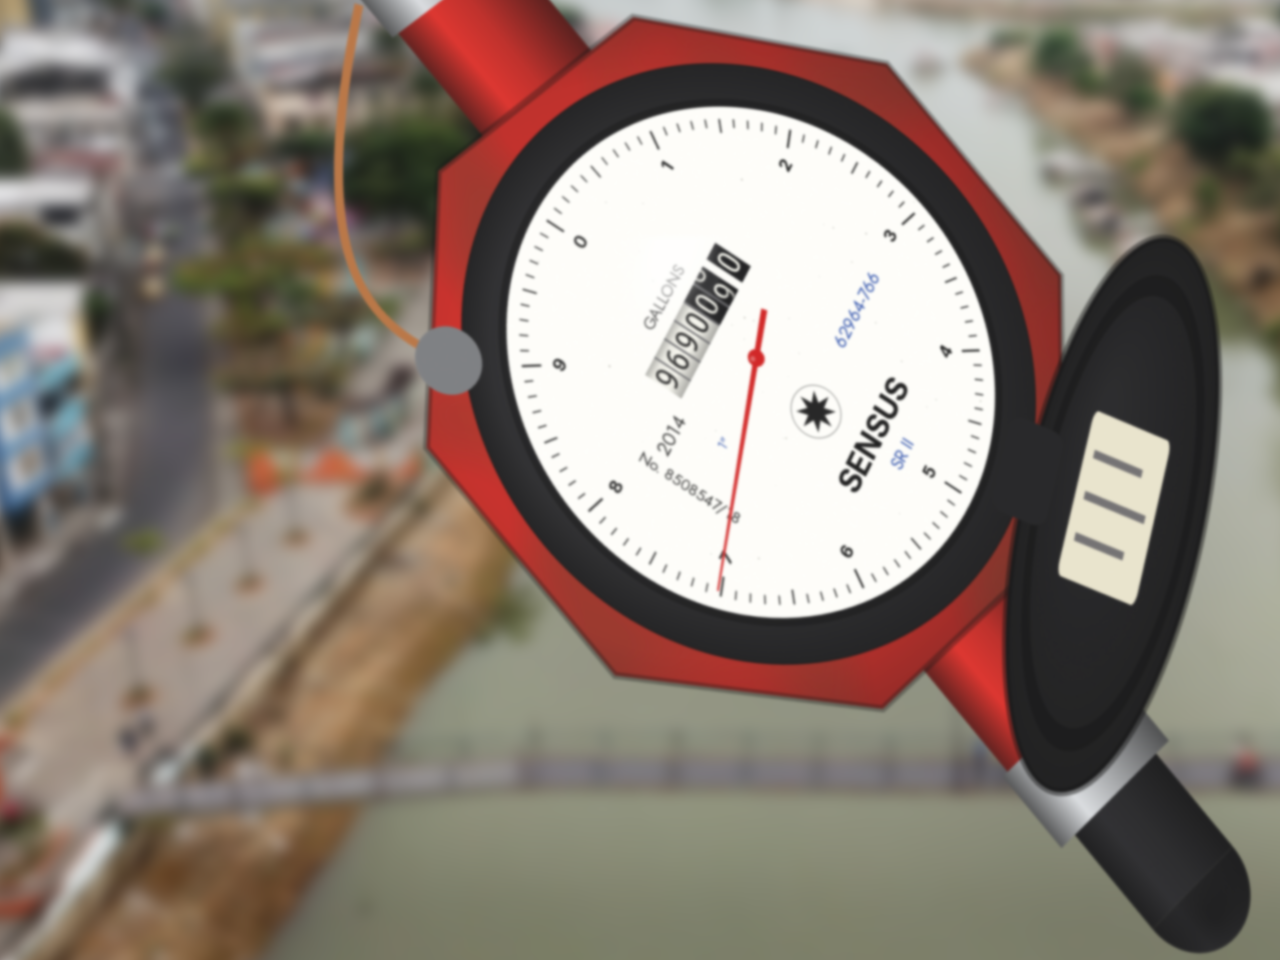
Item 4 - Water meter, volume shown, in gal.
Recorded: 9690087.0 gal
